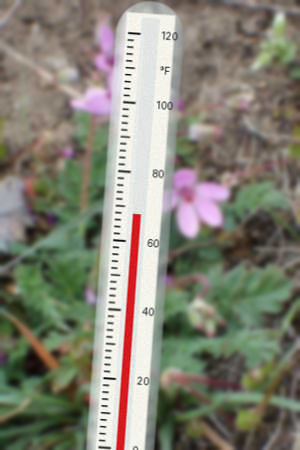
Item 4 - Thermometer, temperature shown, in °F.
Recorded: 68 °F
